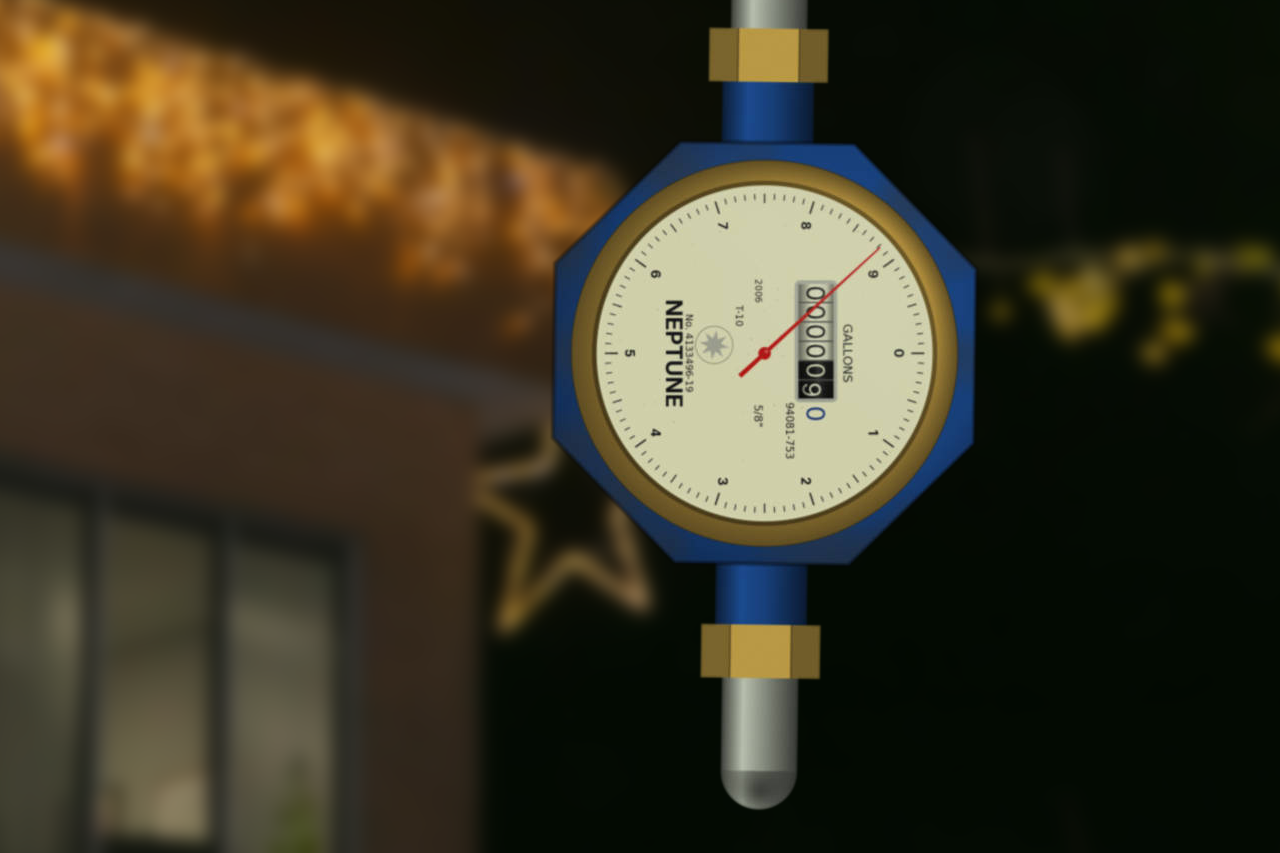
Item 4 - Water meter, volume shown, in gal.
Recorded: 88.8 gal
